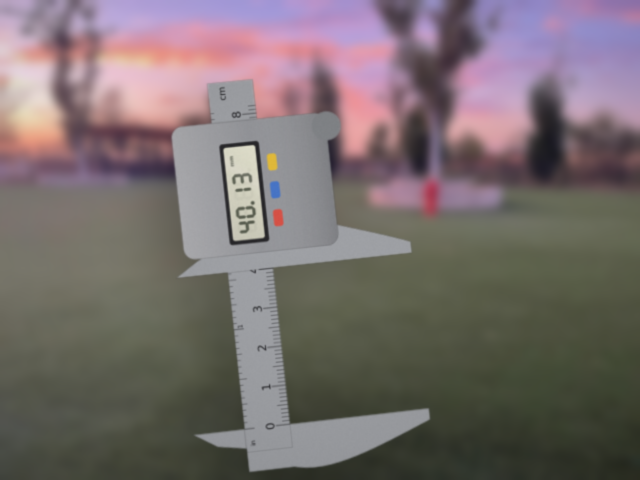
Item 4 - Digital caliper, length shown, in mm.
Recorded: 40.13 mm
